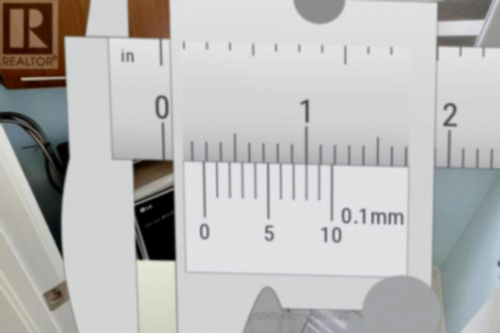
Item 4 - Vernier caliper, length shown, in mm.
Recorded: 2.8 mm
